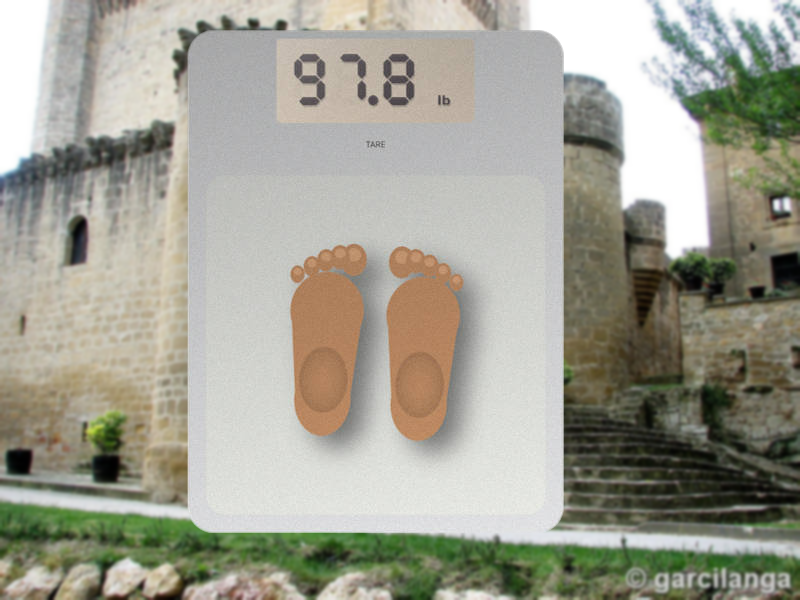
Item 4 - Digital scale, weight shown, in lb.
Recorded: 97.8 lb
